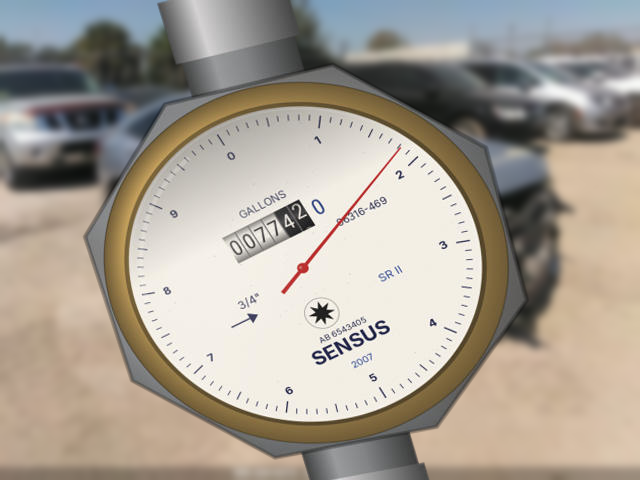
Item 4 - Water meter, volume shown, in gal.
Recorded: 77421.8 gal
